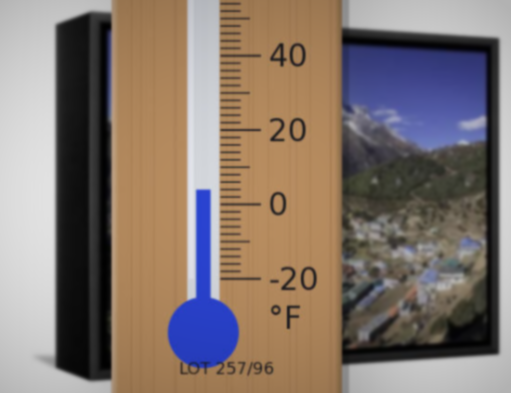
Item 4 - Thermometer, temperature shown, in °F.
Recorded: 4 °F
